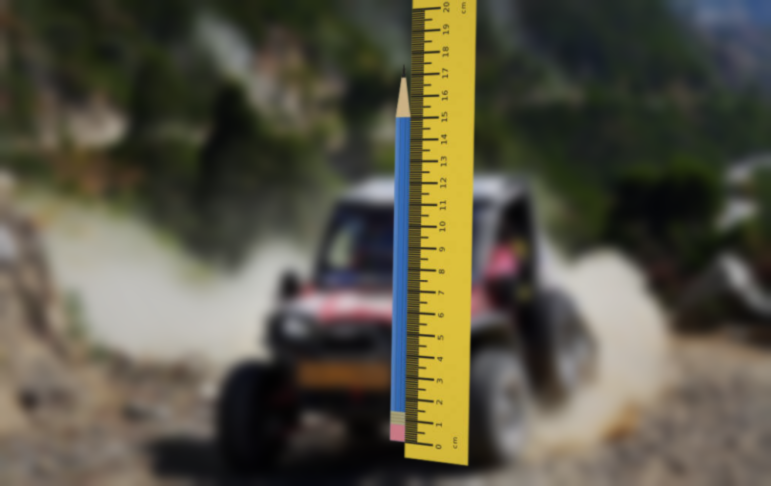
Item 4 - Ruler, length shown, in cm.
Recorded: 17.5 cm
